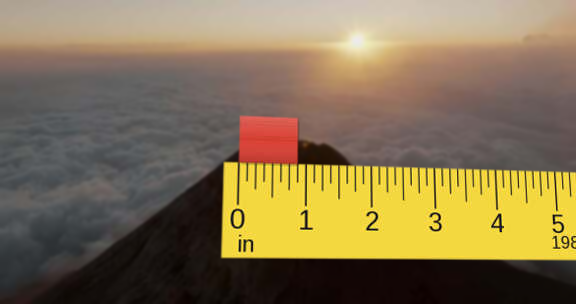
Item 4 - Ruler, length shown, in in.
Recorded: 0.875 in
